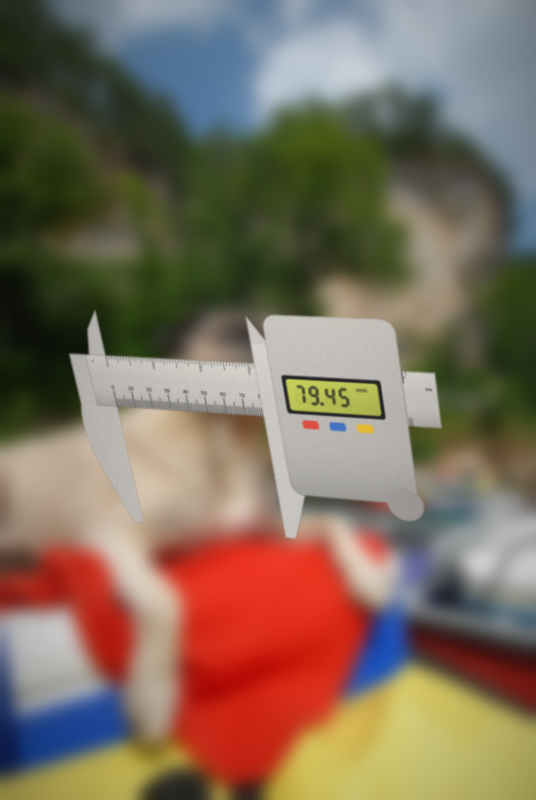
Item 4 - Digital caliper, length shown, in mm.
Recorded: 79.45 mm
